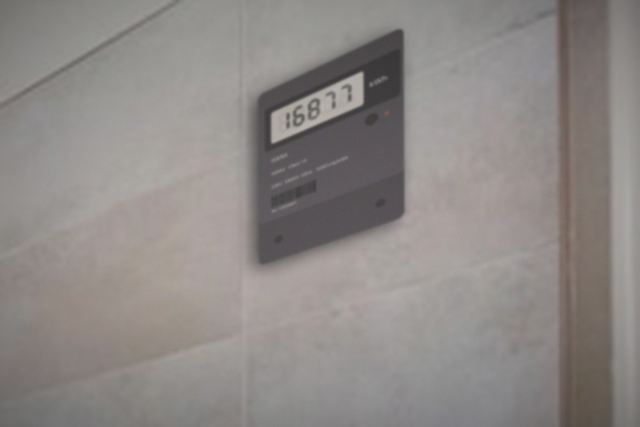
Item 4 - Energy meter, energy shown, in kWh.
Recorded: 16877 kWh
